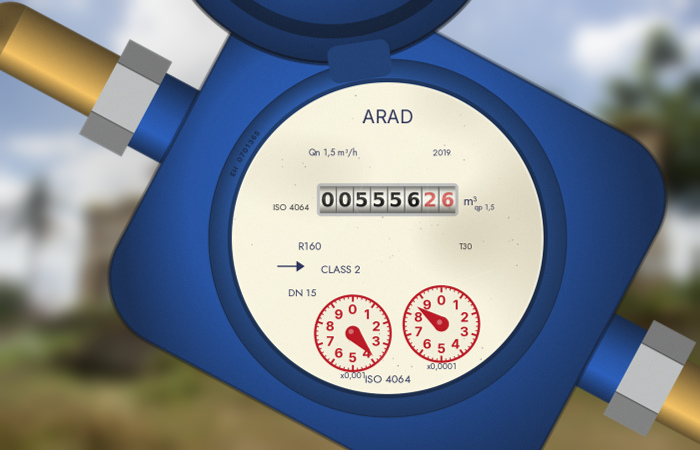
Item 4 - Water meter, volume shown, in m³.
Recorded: 5556.2638 m³
